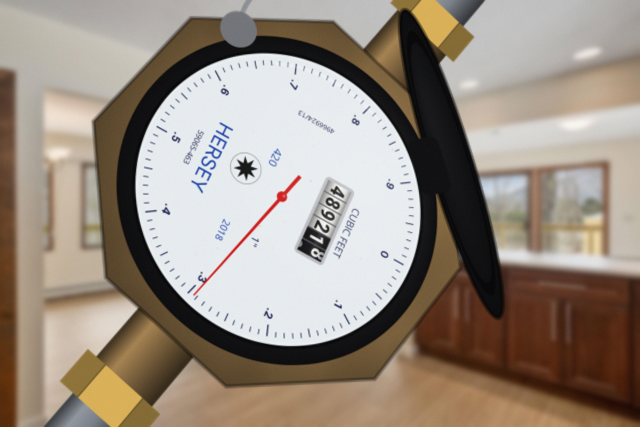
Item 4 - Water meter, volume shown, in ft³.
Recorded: 489218.29 ft³
